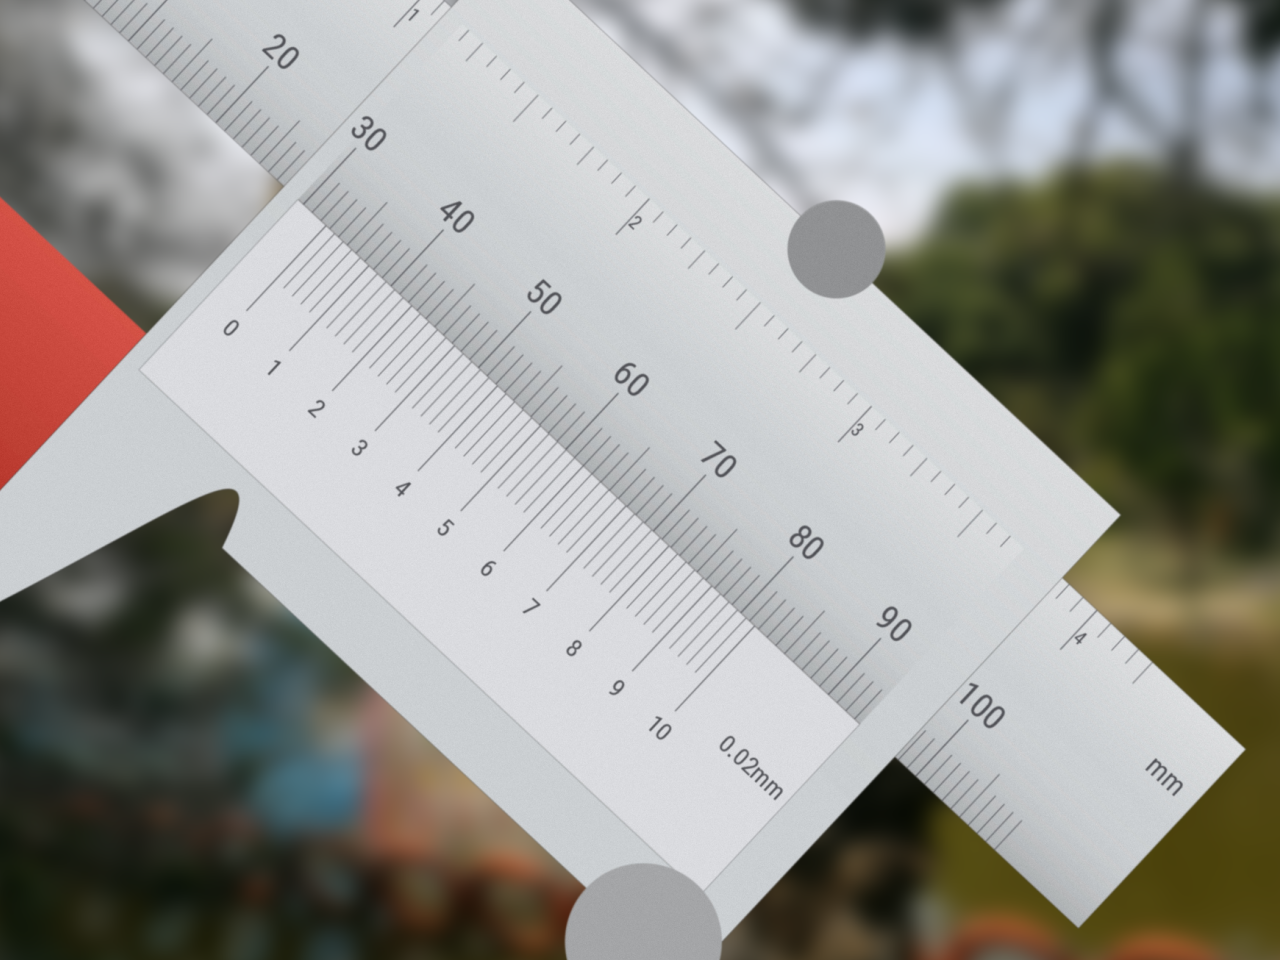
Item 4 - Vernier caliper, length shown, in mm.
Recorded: 32.6 mm
